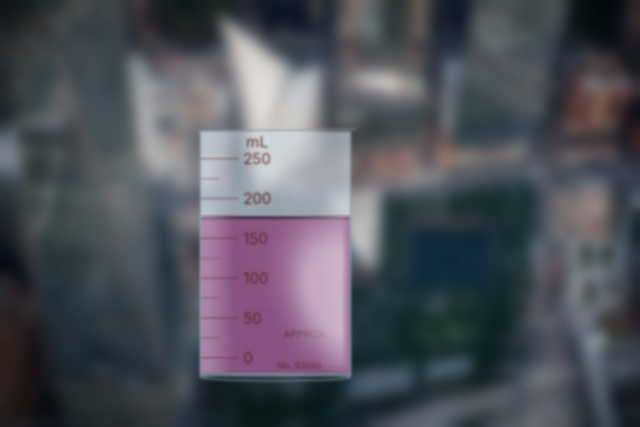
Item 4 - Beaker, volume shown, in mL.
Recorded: 175 mL
